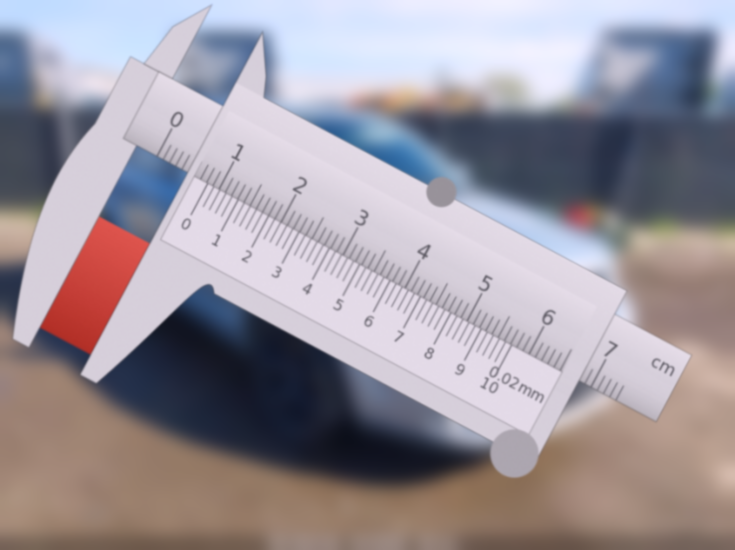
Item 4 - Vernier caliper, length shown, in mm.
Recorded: 8.2 mm
